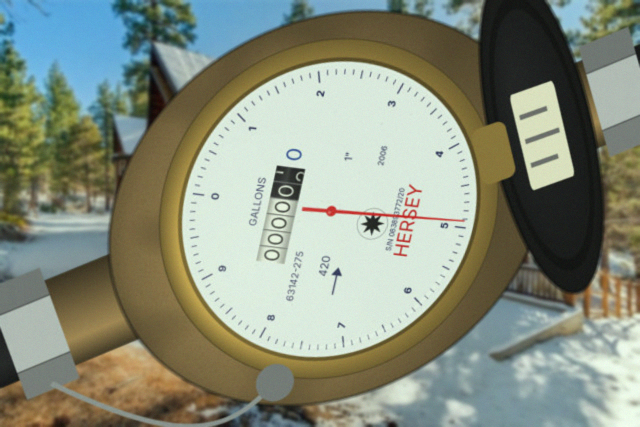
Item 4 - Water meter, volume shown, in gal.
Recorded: 14.9 gal
